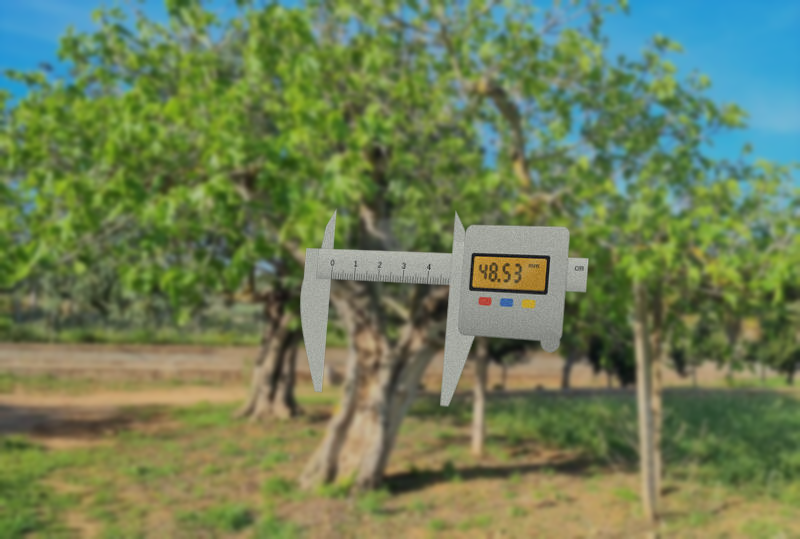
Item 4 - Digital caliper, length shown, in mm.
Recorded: 48.53 mm
